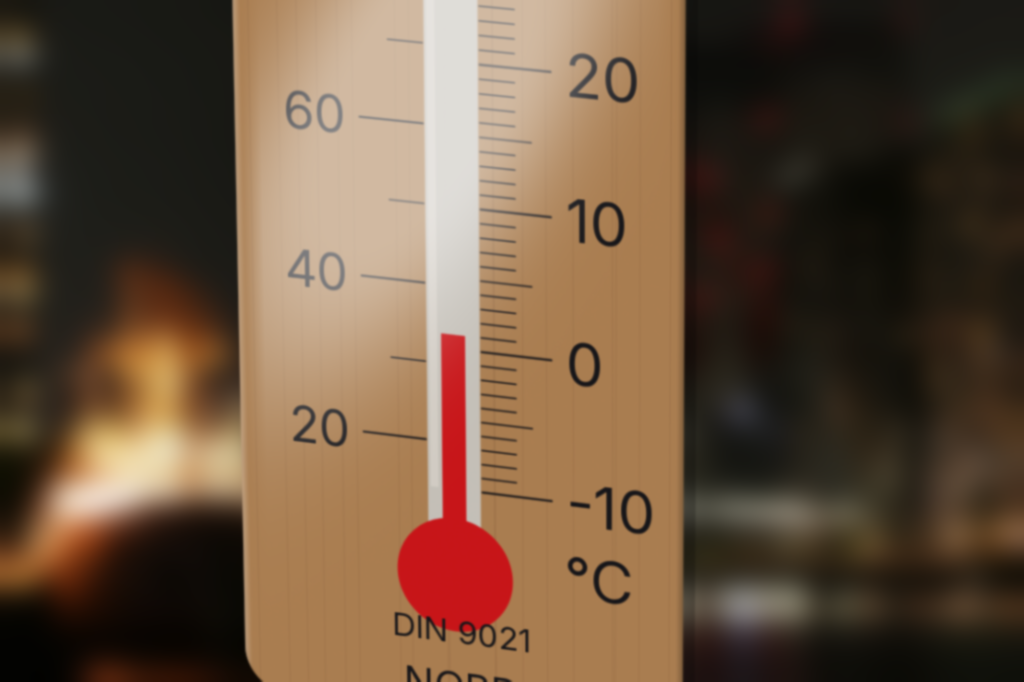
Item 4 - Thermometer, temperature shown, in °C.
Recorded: 1 °C
